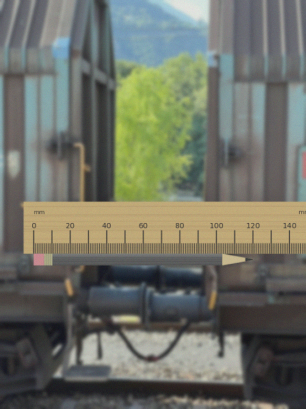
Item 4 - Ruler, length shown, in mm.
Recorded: 120 mm
